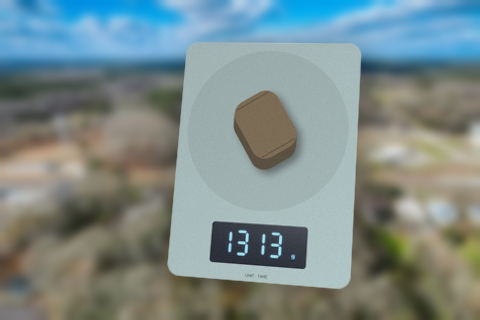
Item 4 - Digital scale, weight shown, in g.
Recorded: 1313 g
